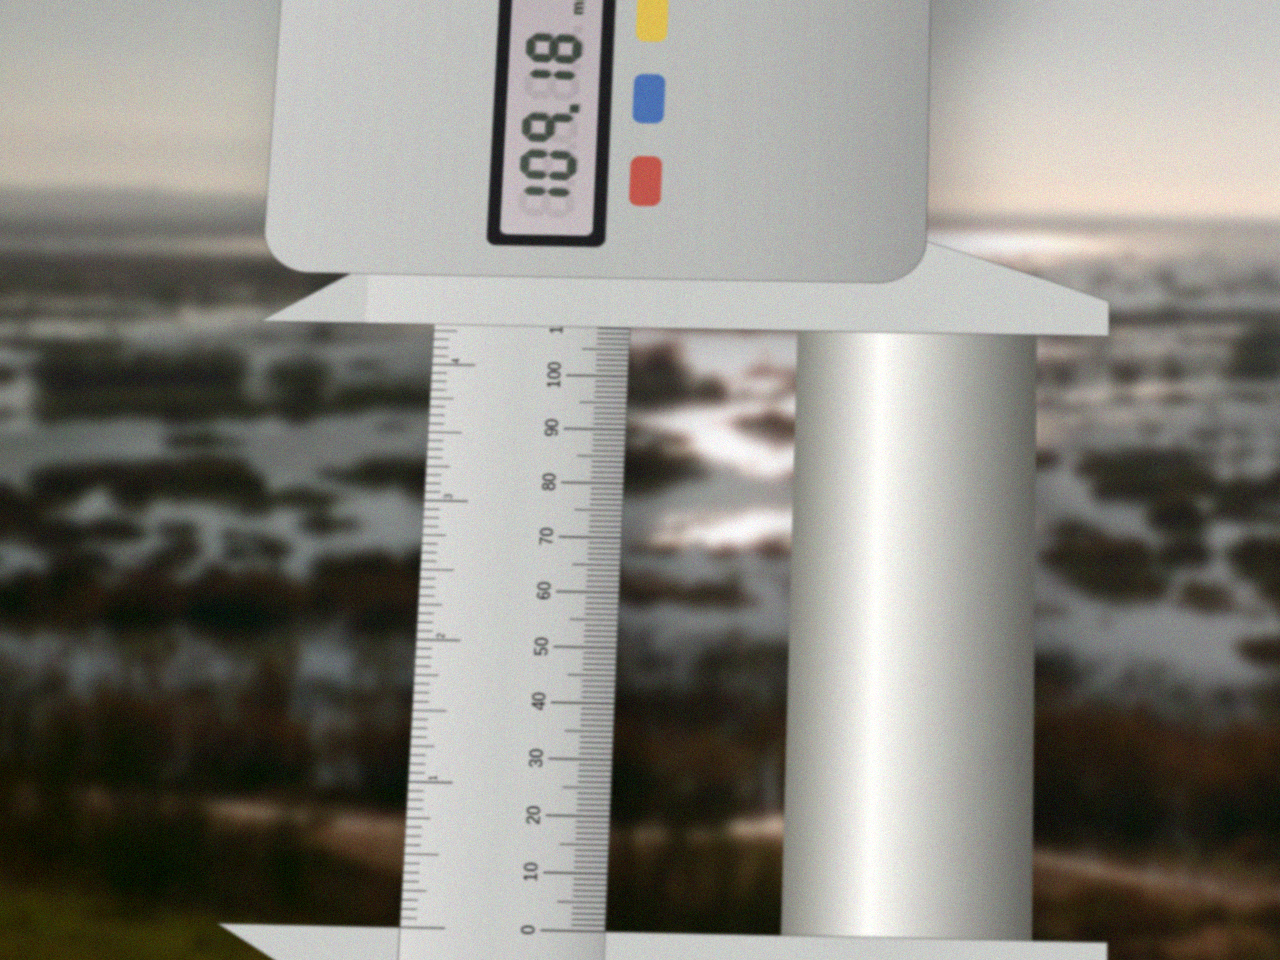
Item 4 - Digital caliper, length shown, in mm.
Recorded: 109.18 mm
